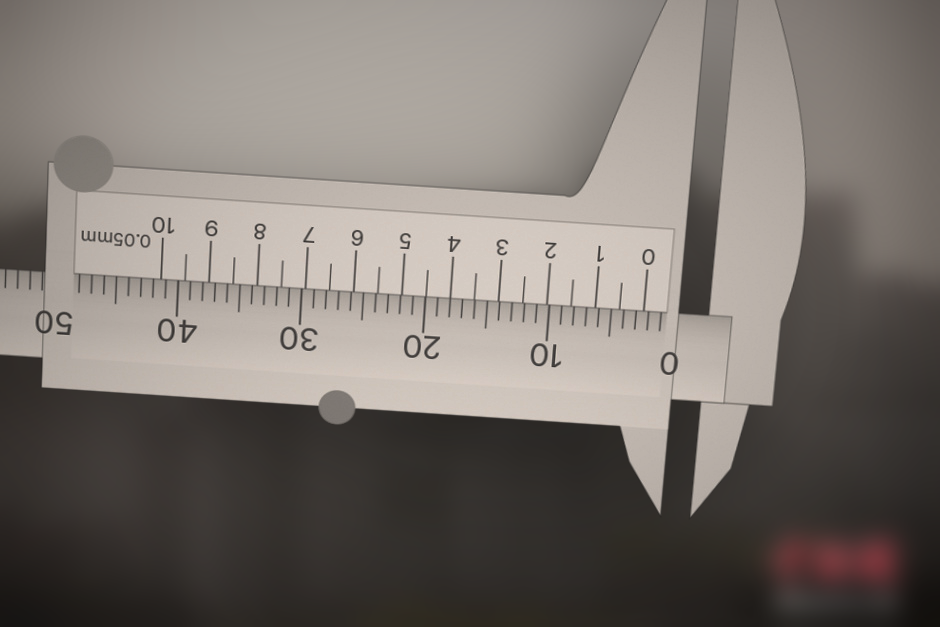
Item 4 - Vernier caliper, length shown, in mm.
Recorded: 2.4 mm
